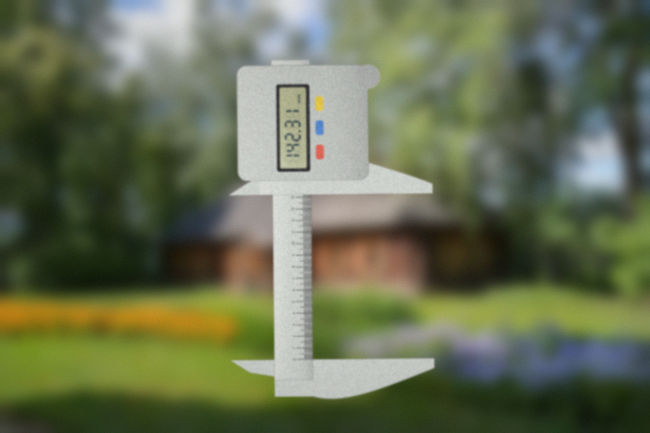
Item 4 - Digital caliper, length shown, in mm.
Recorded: 142.31 mm
